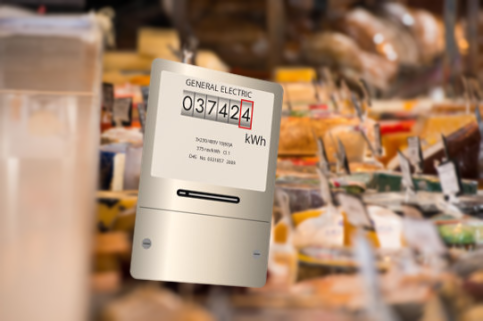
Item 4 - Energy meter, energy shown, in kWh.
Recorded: 3742.4 kWh
